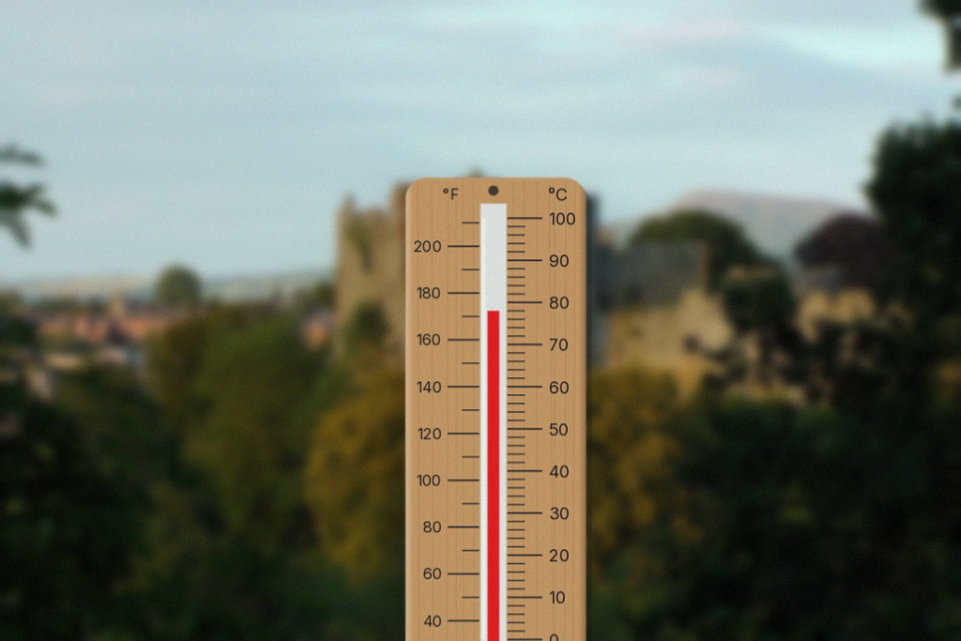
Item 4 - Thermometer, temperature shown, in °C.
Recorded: 78 °C
